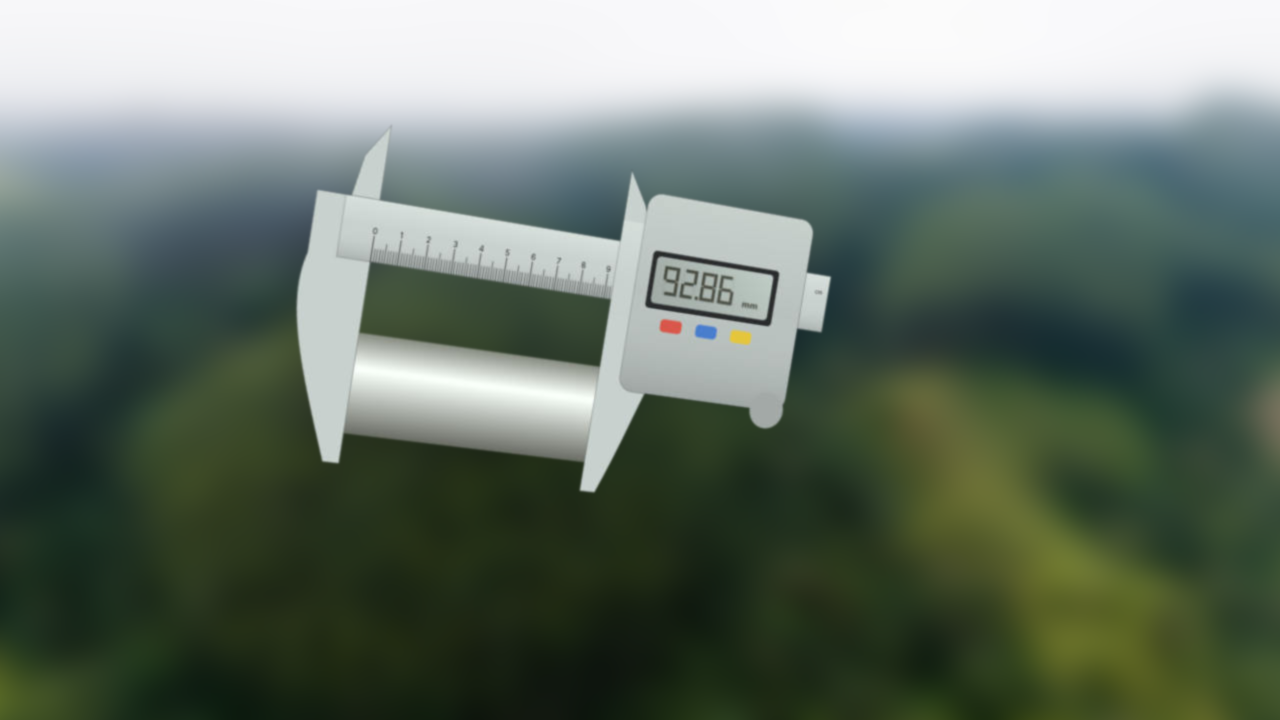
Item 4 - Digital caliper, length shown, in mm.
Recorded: 92.86 mm
